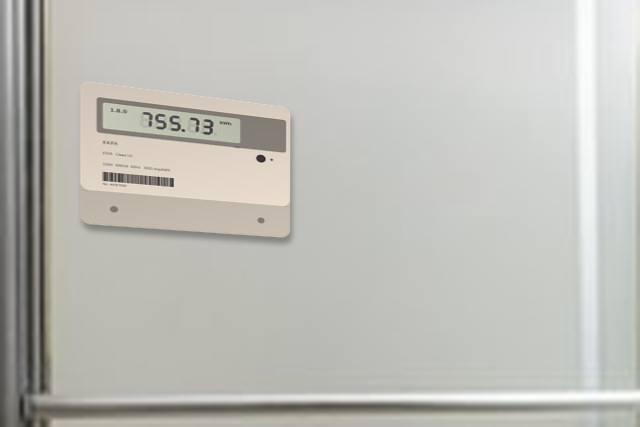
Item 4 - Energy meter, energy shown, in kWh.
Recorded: 755.73 kWh
